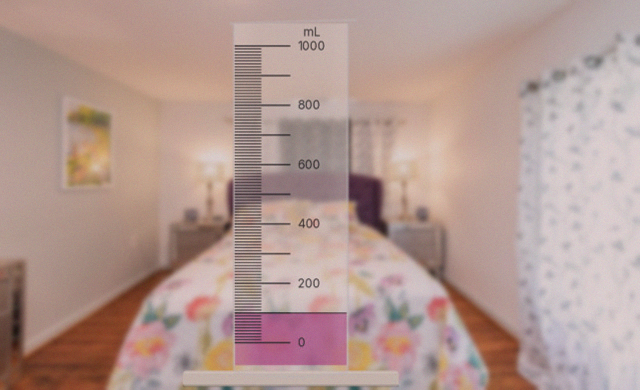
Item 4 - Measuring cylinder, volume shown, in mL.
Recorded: 100 mL
